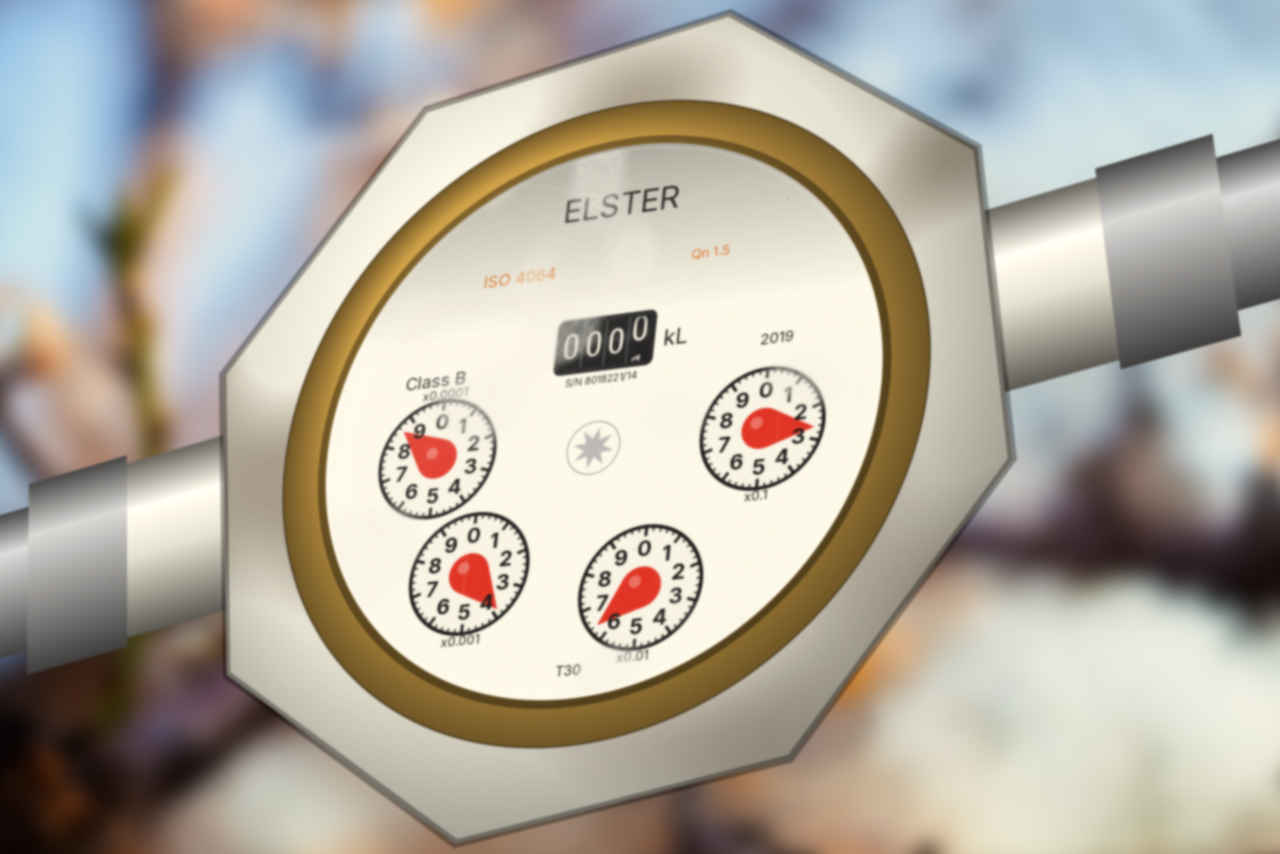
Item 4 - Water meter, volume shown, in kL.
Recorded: 0.2638 kL
